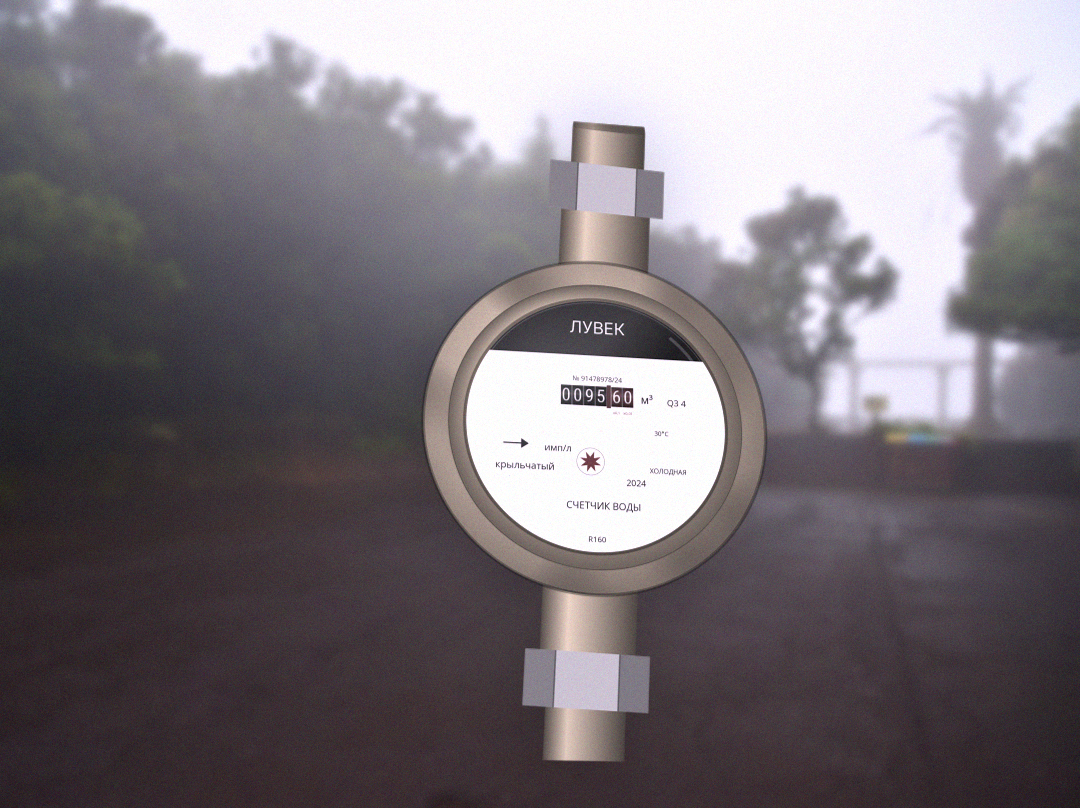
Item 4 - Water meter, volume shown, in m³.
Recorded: 95.60 m³
